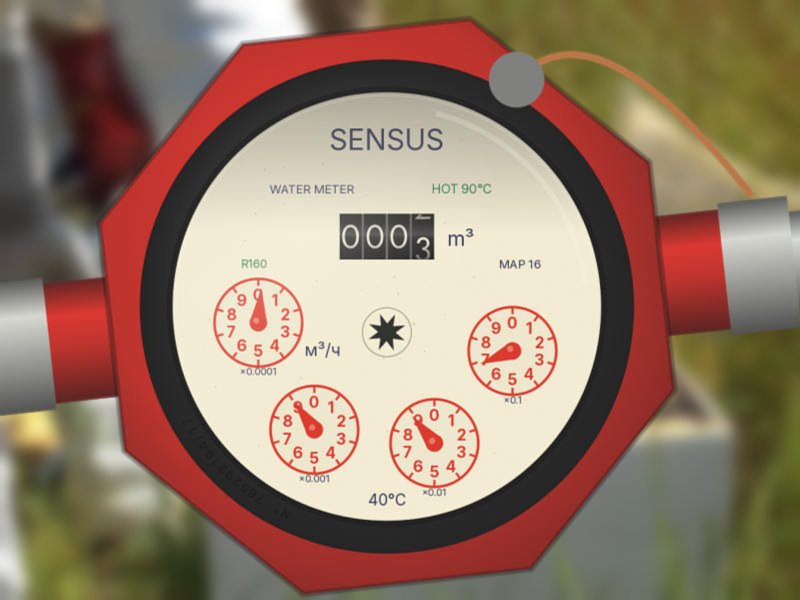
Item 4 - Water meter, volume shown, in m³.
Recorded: 2.6890 m³
